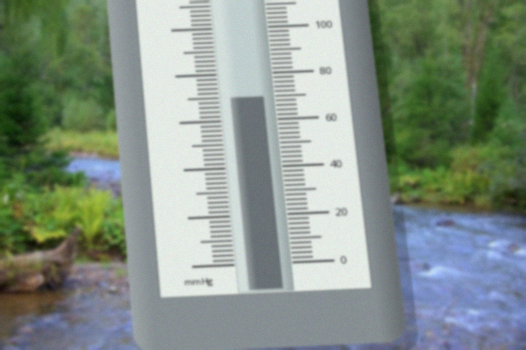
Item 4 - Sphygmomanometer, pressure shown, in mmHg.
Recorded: 70 mmHg
